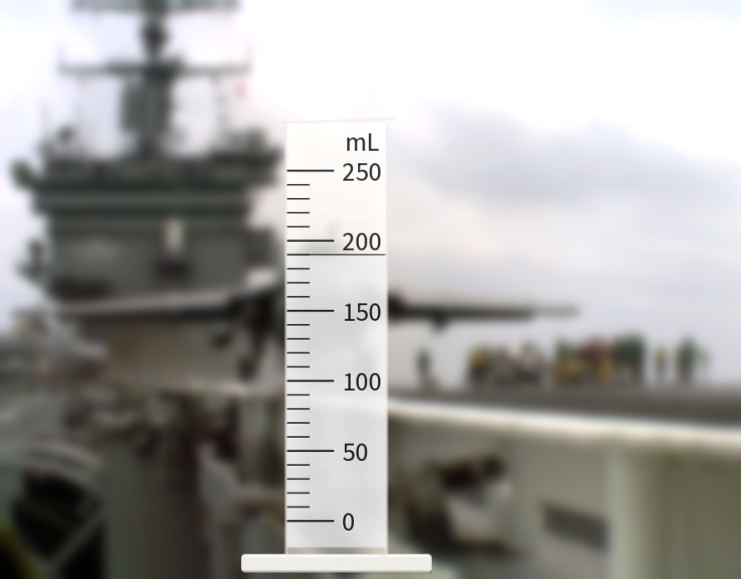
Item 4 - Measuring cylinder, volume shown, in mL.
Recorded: 190 mL
